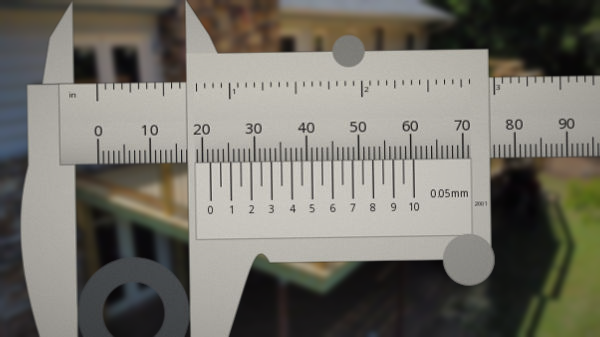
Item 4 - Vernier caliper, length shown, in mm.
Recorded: 21.5 mm
